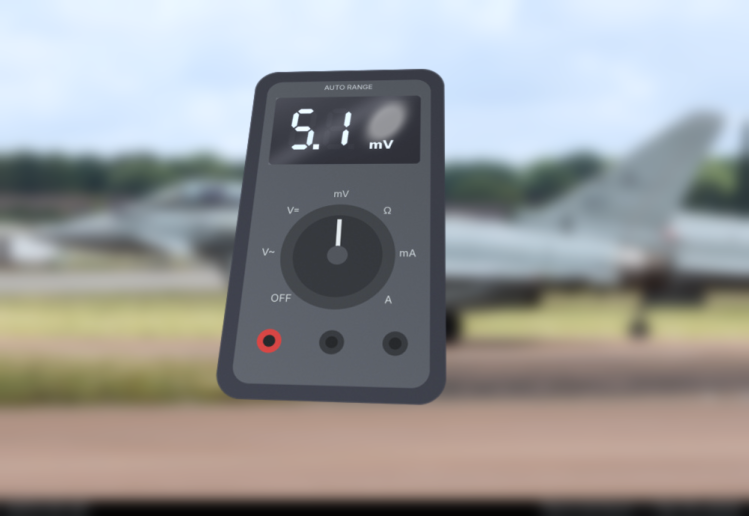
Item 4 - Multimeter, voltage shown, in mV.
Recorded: 5.1 mV
